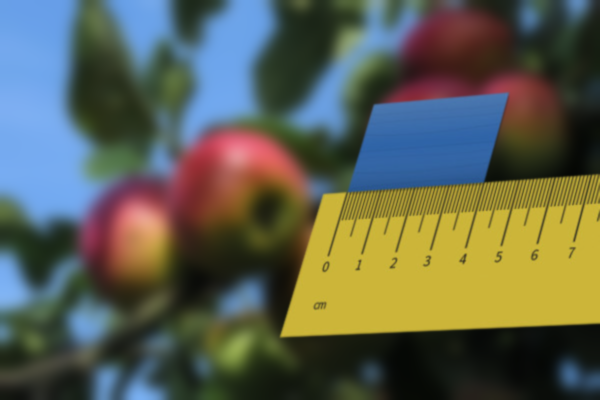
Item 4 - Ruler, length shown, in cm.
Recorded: 4 cm
